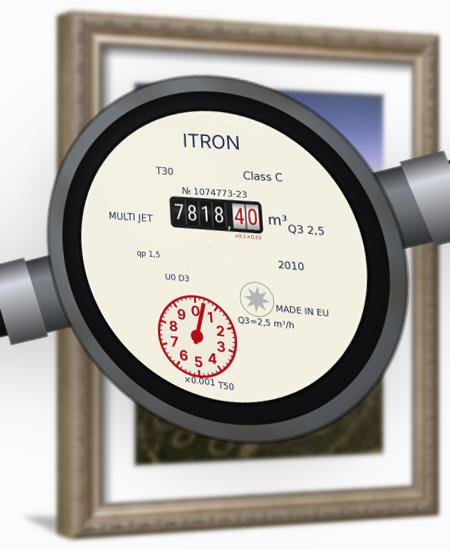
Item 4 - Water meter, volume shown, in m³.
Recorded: 7818.400 m³
